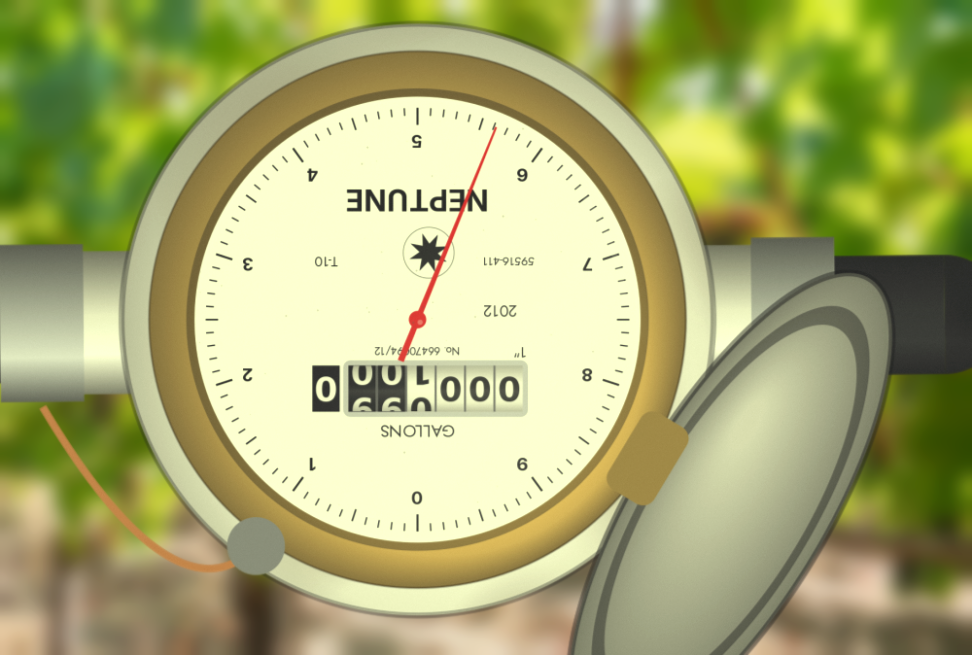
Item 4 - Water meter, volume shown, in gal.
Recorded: 995.6 gal
